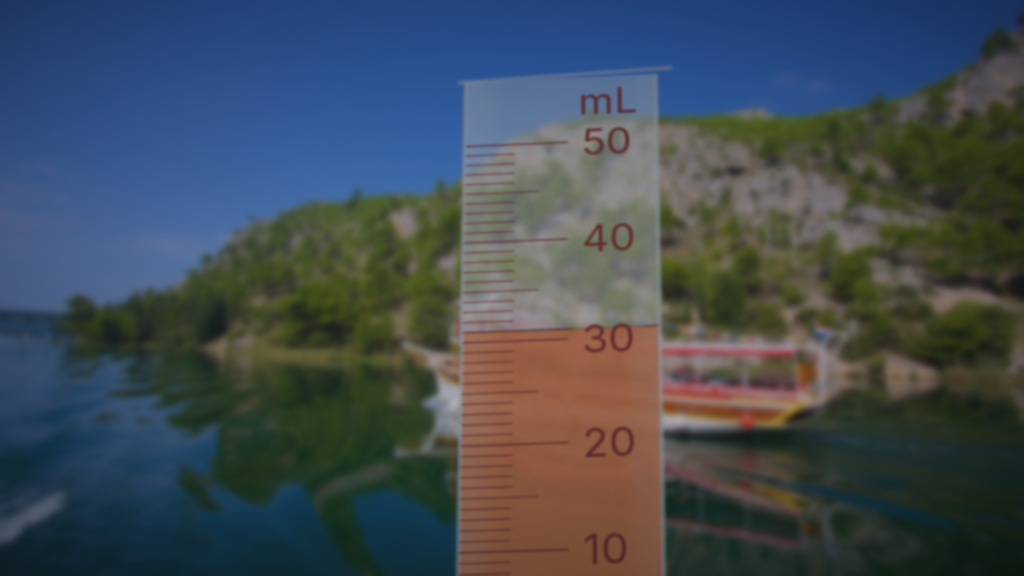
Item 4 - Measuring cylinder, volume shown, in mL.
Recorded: 31 mL
